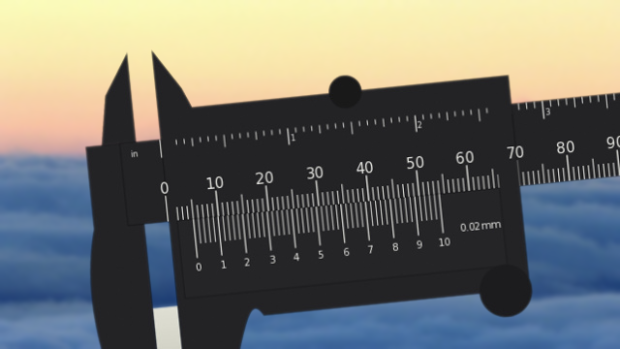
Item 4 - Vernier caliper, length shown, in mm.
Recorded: 5.0 mm
